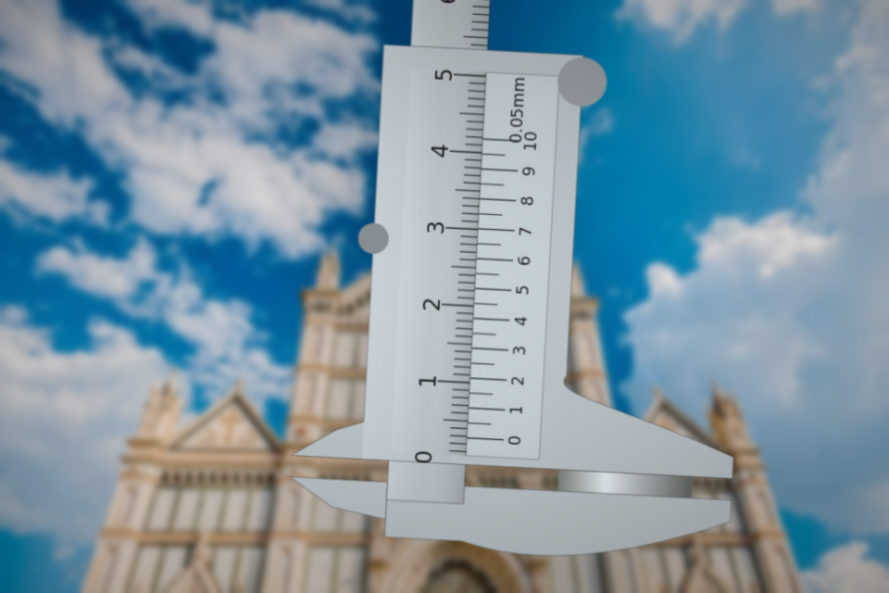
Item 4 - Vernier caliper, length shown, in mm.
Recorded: 2.8 mm
